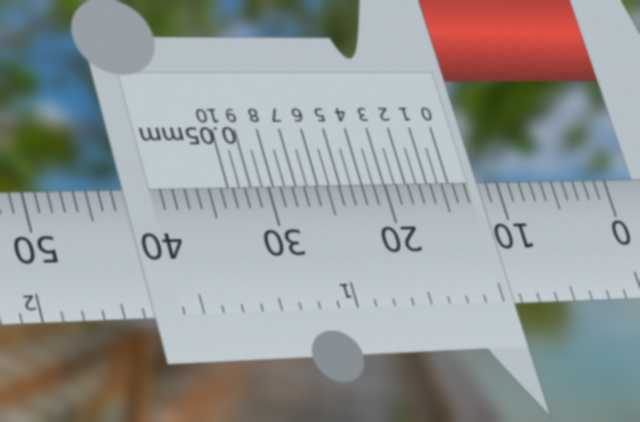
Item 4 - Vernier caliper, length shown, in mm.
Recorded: 14.4 mm
